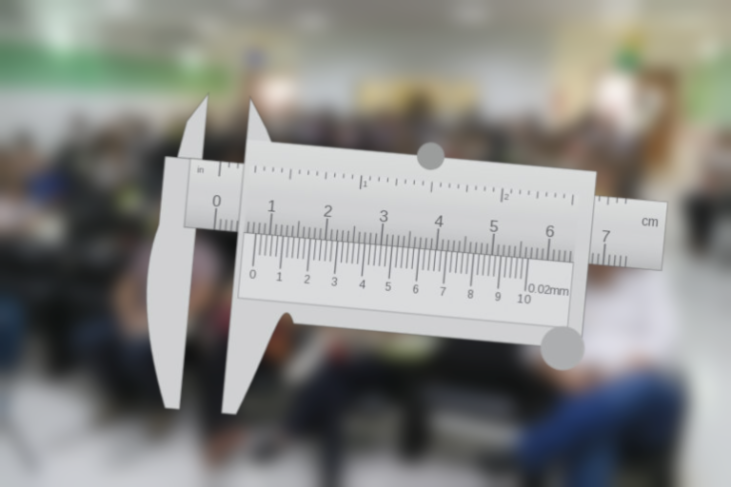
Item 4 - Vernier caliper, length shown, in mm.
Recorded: 7.5 mm
